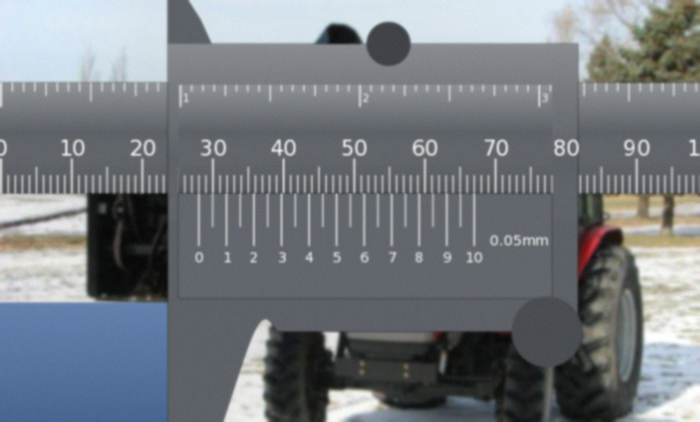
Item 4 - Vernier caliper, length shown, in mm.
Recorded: 28.0 mm
